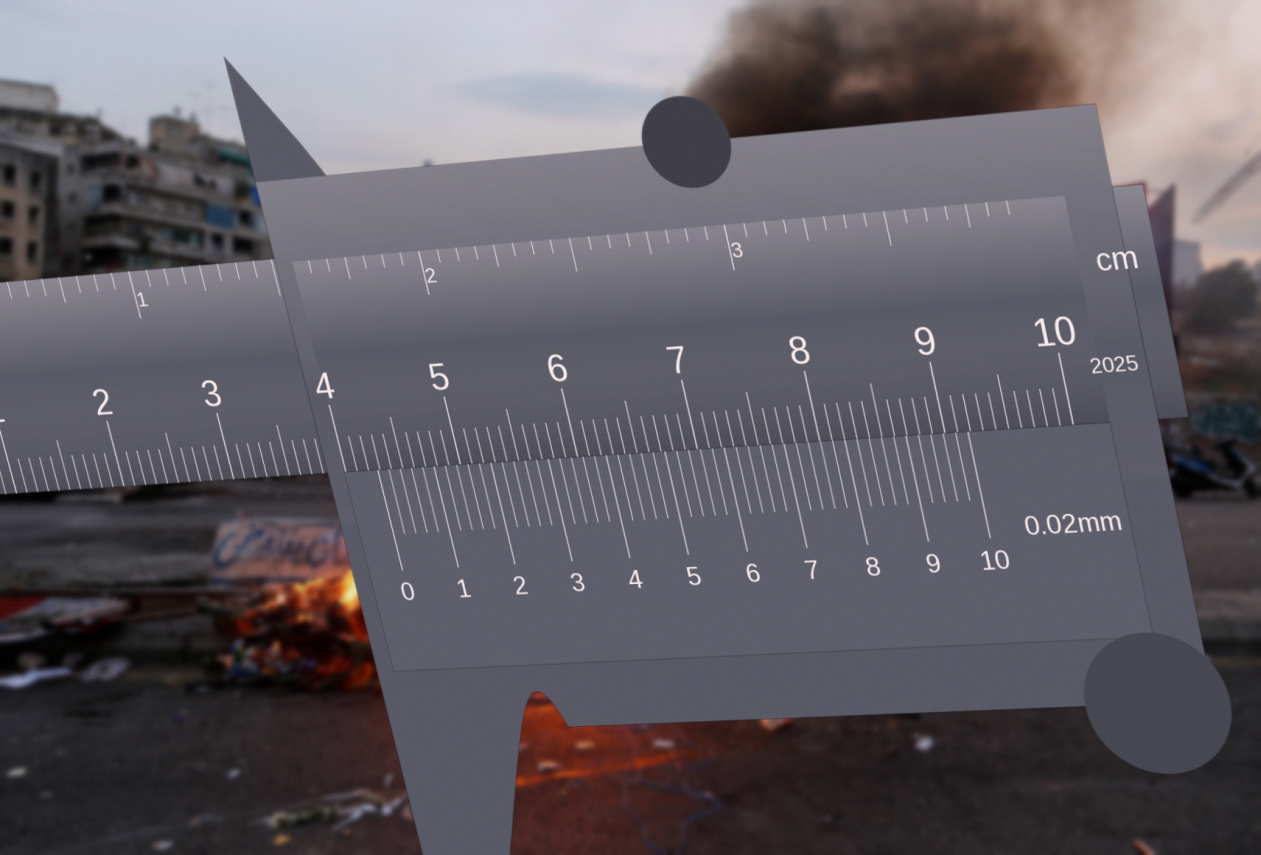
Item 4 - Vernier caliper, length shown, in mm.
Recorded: 42.8 mm
